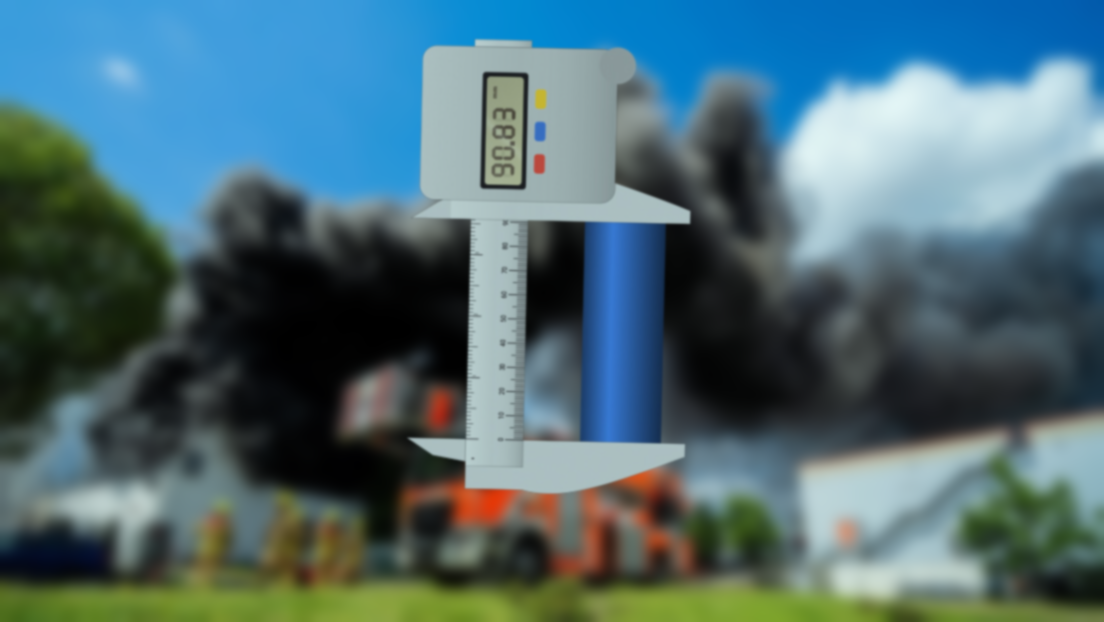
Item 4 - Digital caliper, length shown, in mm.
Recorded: 90.83 mm
